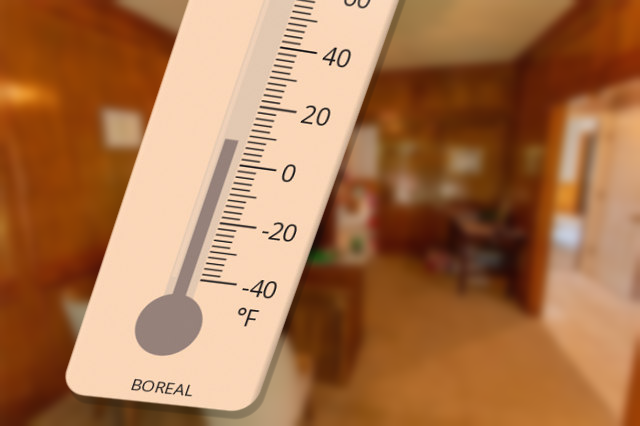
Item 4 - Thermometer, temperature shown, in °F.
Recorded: 8 °F
